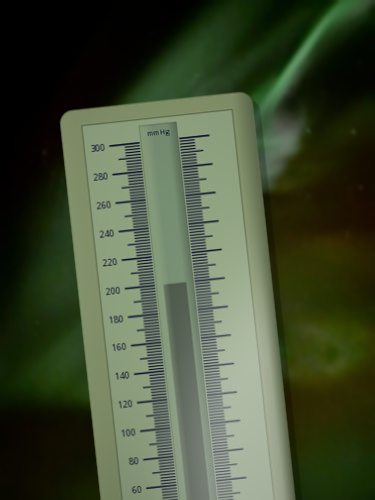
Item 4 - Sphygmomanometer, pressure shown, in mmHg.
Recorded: 200 mmHg
